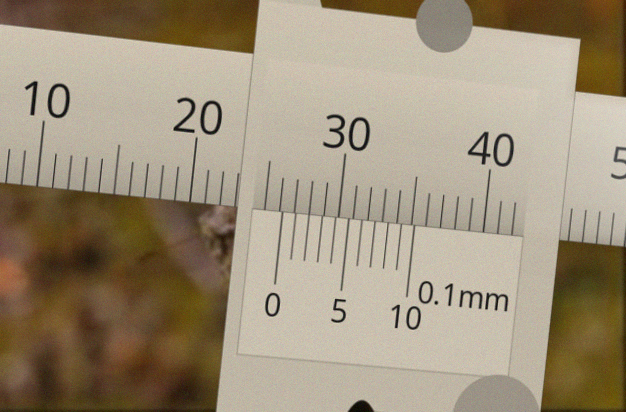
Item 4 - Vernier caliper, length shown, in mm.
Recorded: 26.2 mm
